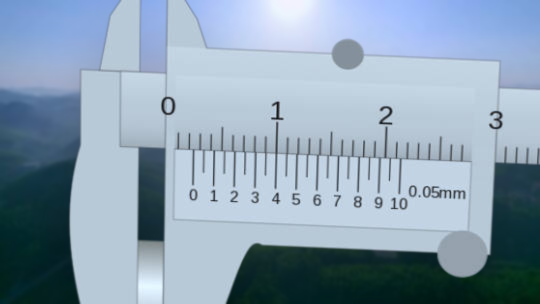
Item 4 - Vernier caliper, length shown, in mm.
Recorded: 2.4 mm
